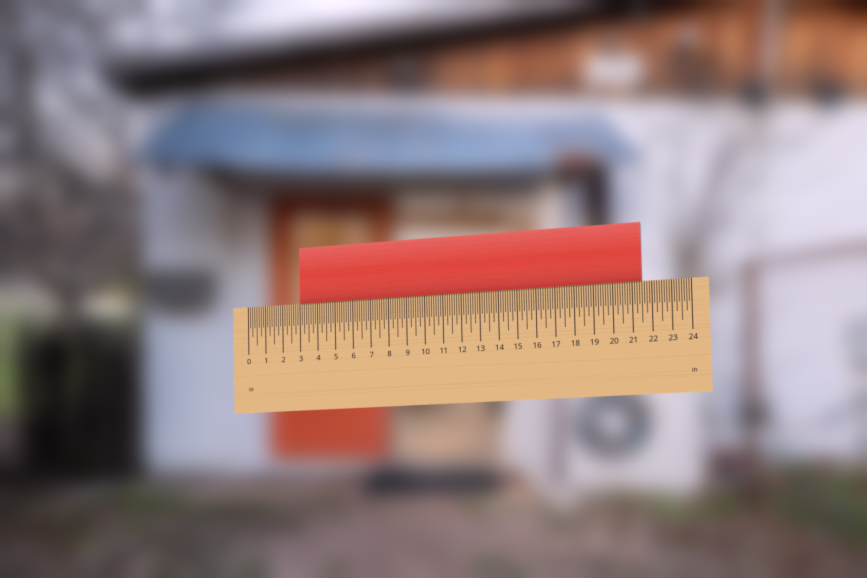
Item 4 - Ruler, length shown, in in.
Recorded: 18.5 in
